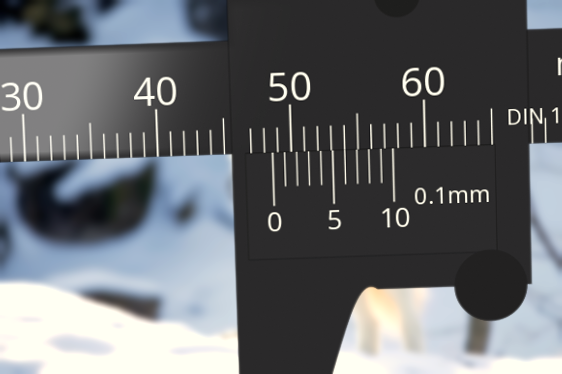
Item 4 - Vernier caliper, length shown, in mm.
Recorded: 48.6 mm
